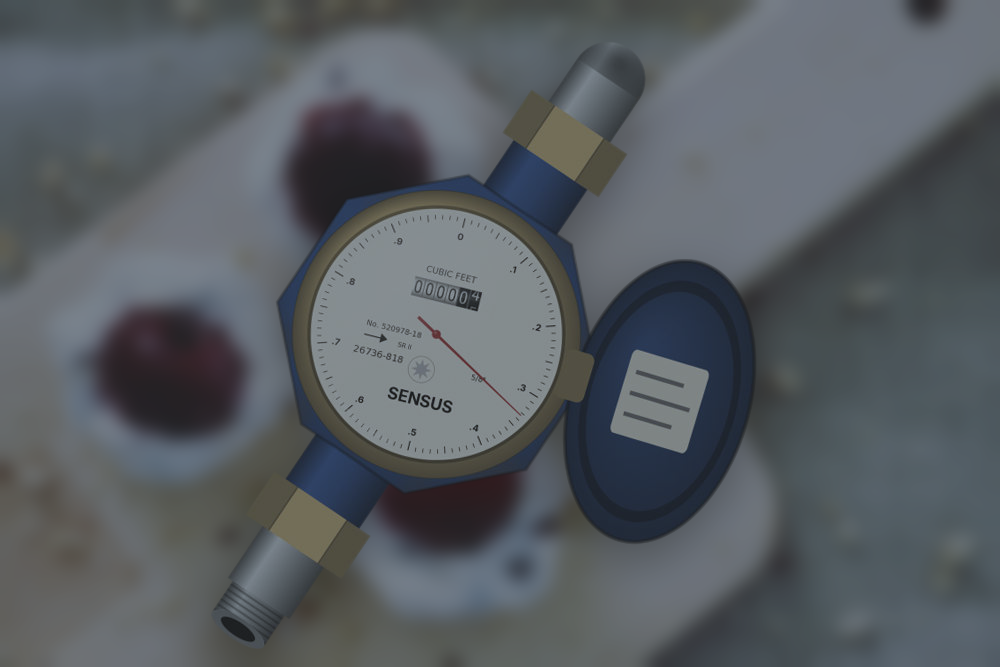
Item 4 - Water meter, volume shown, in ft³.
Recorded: 4.33 ft³
